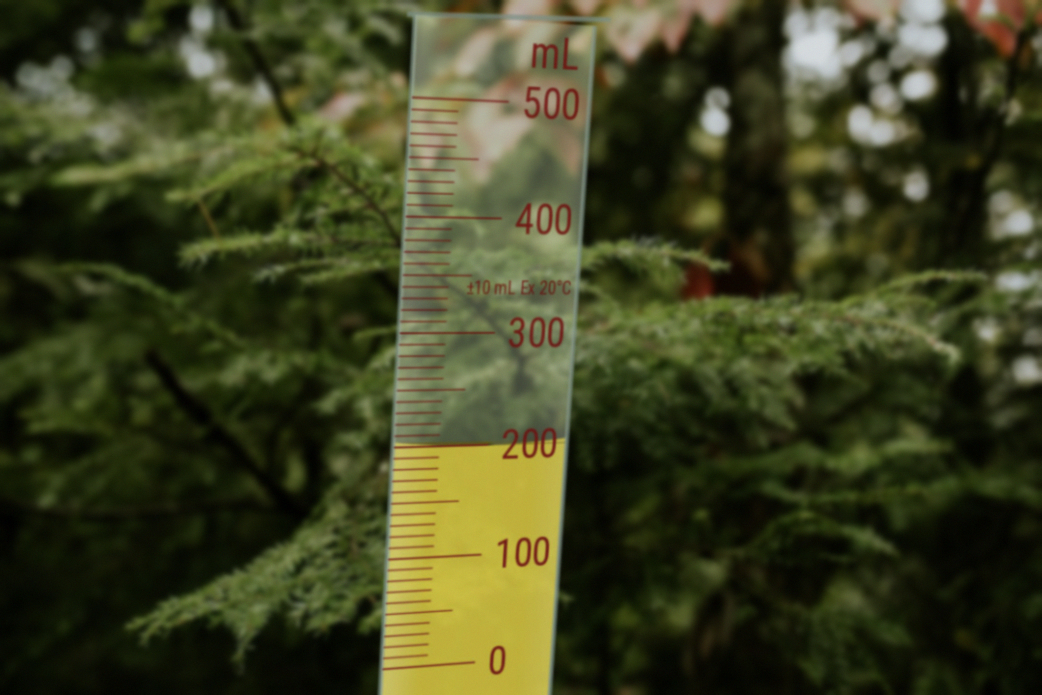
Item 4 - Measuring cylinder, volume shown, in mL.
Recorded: 200 mL
